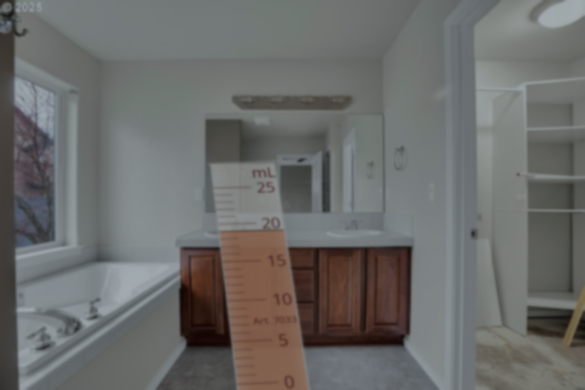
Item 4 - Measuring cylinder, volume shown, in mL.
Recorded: 19 mL
